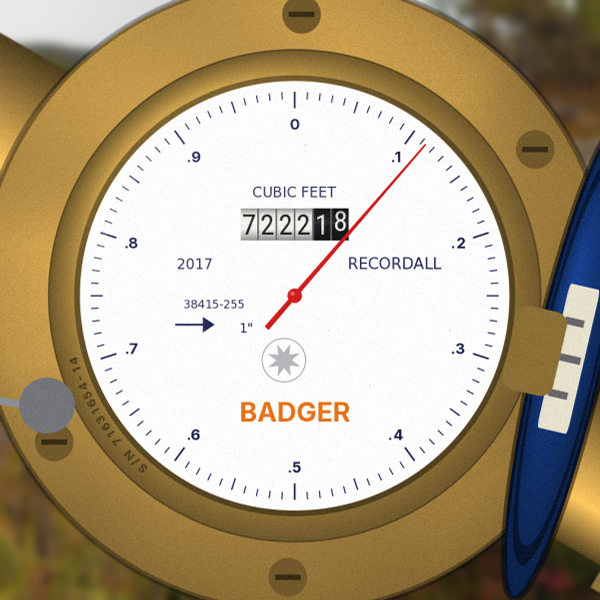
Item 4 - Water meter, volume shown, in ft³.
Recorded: 722218.11 ft³
